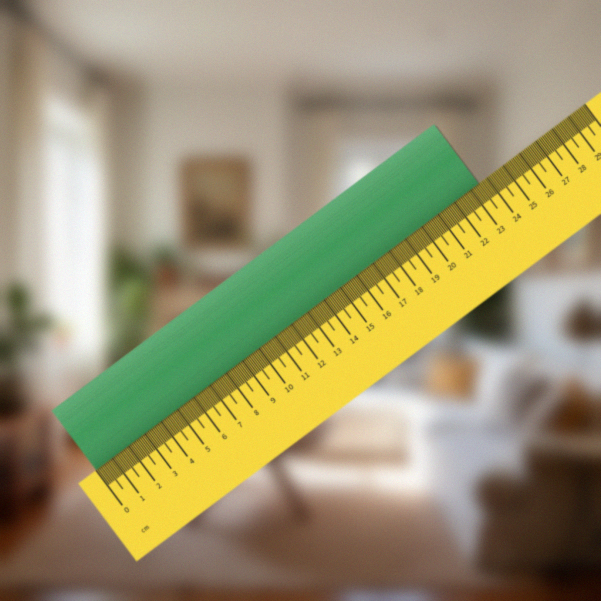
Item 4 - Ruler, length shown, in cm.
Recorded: 23.5 cm
